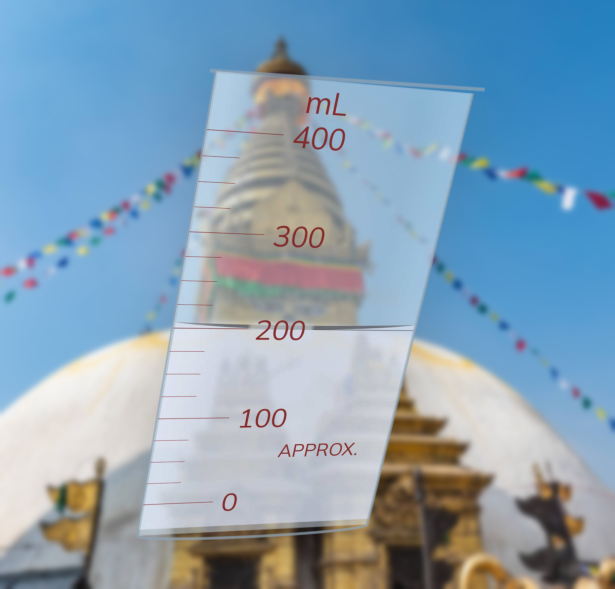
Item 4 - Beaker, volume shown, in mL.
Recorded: 200 mL
